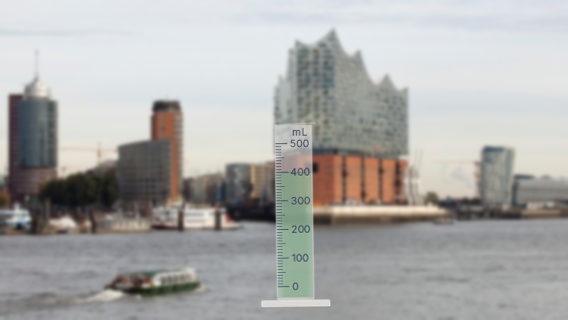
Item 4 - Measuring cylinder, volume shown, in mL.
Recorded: 400 mL
